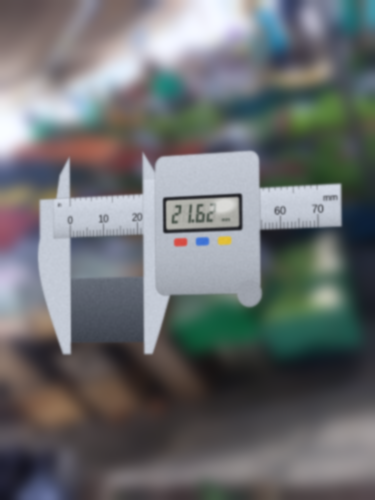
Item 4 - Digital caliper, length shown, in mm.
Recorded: 21.62 mm
